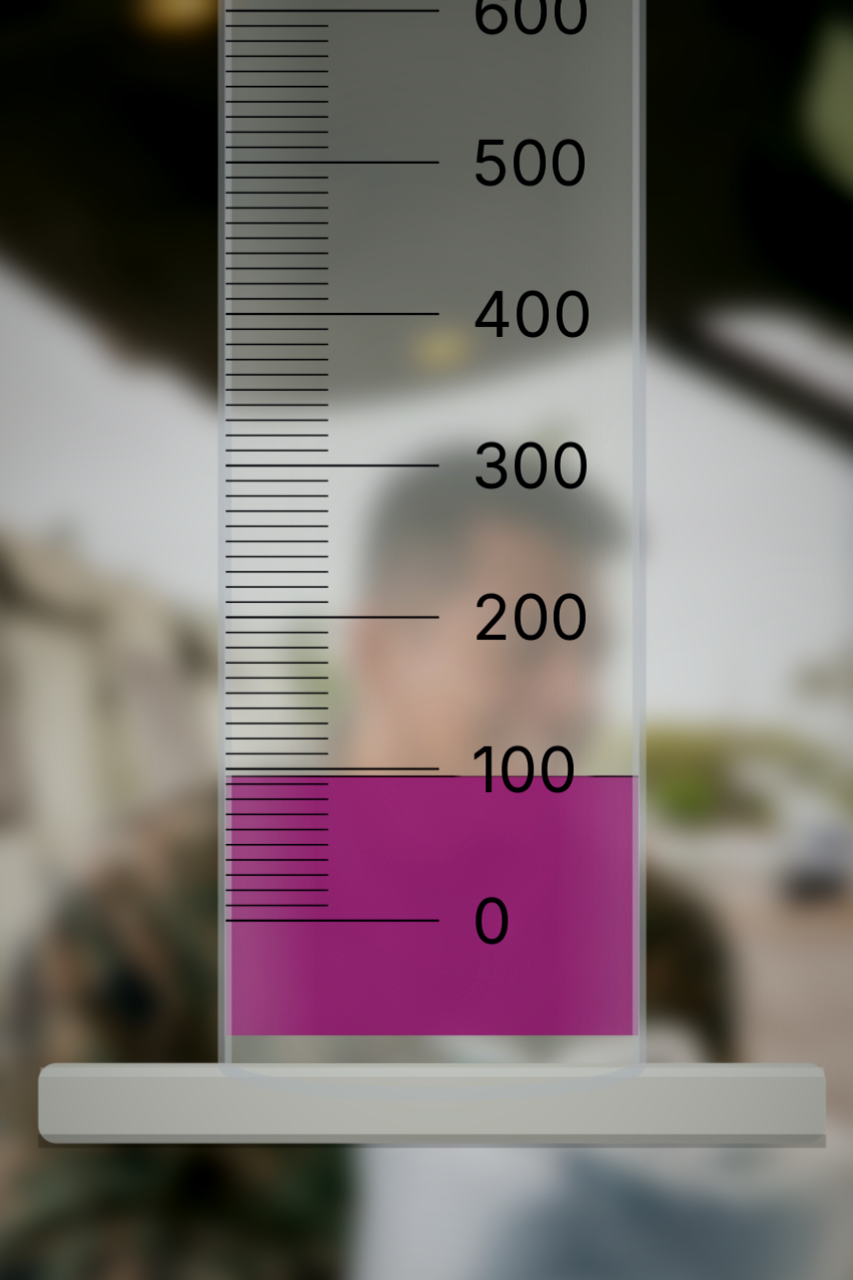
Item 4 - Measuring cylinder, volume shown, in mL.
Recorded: 95 mL
